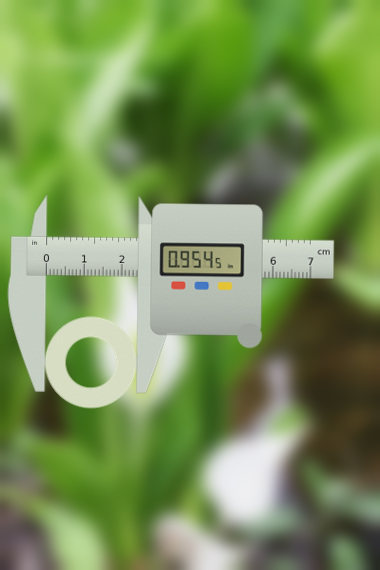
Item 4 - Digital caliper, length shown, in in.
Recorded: 0.9545 in
